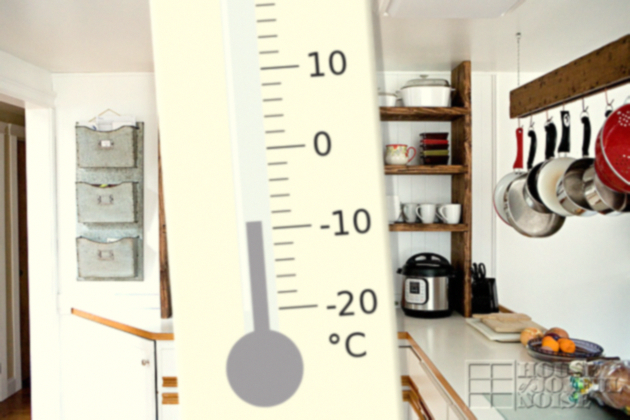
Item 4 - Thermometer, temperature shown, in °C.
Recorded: -9 °C
